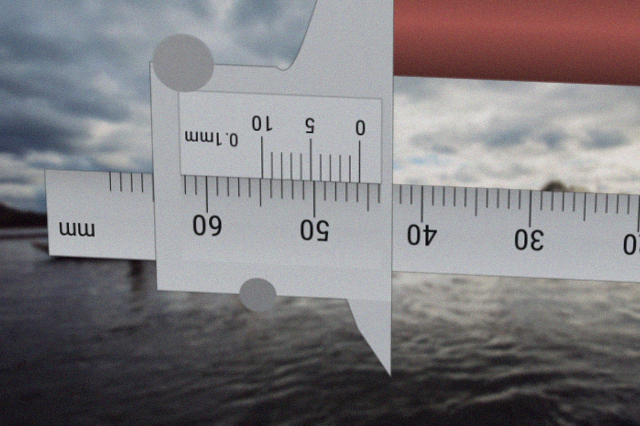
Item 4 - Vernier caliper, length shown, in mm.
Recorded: 45.8 mm
